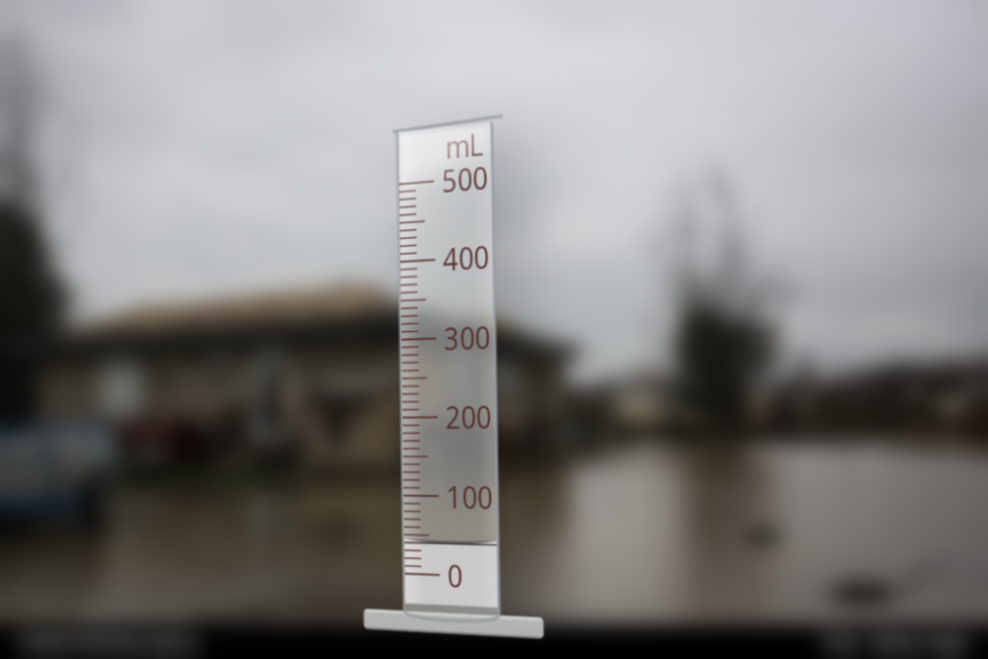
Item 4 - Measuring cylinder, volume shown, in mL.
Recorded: 40 mL
